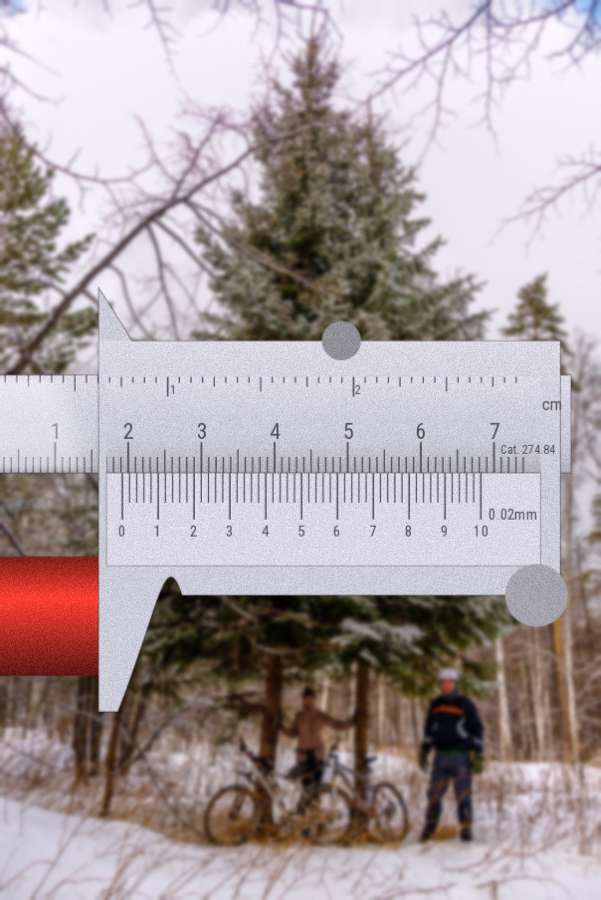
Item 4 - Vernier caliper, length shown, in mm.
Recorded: 19.2 mm
